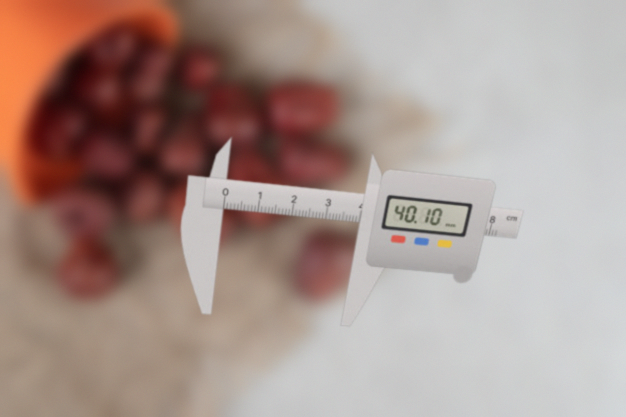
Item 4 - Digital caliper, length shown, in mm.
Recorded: 40.10 mm
